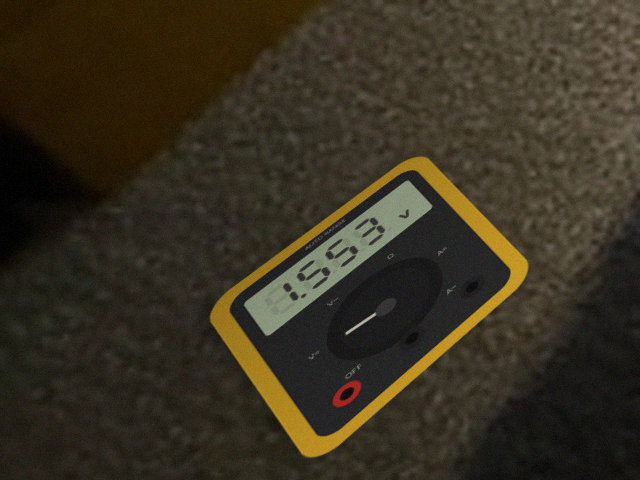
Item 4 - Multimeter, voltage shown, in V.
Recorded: 1.553 V
